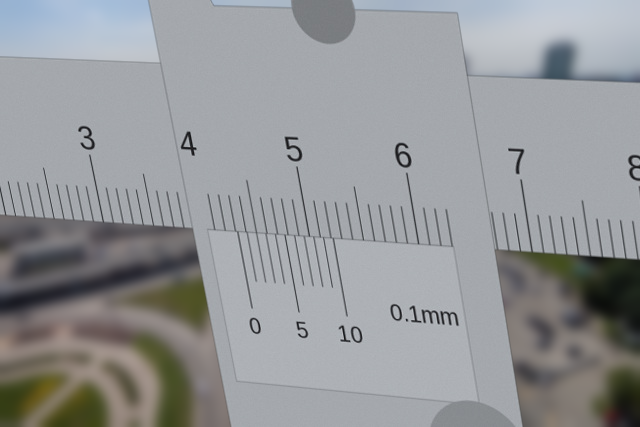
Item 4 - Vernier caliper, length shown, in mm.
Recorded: 43.2 mm
